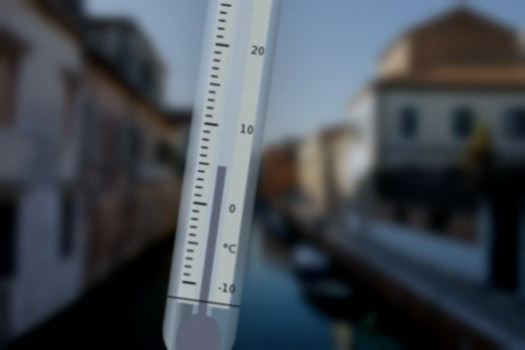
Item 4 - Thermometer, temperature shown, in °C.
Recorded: 5 °C
